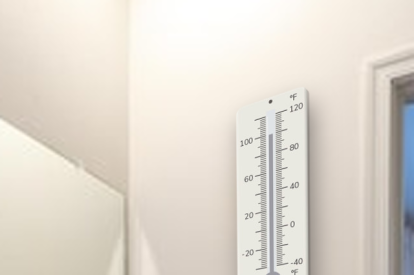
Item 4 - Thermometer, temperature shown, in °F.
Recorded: 100 °F
